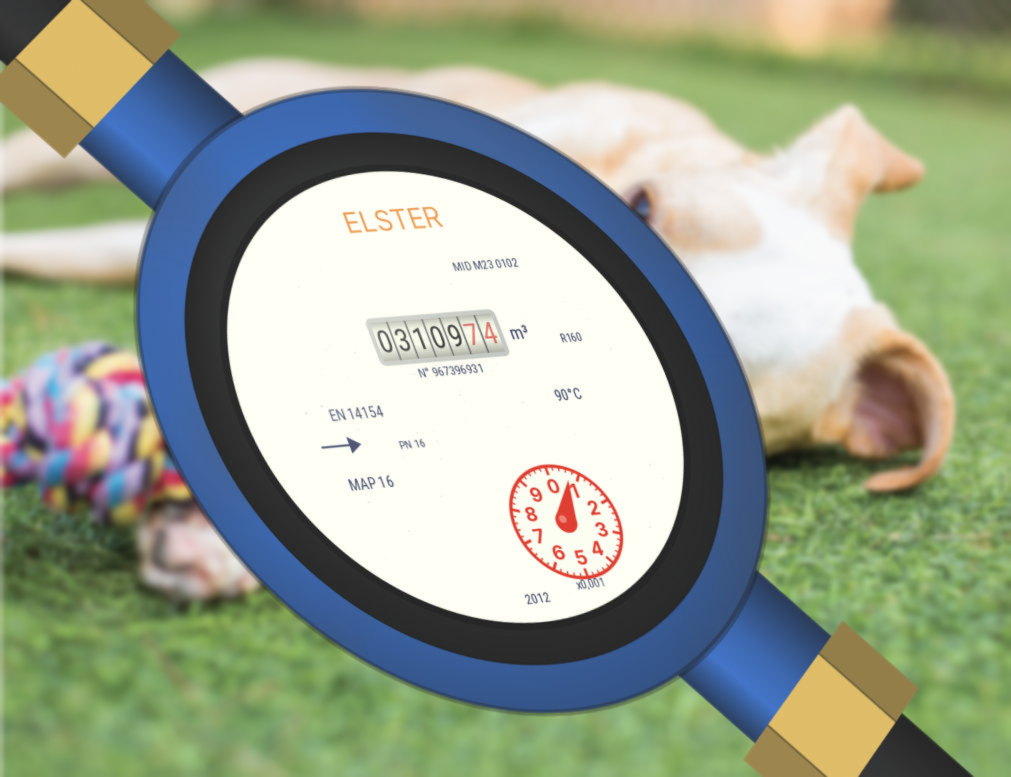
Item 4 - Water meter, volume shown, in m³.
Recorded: 3109.740 m³
